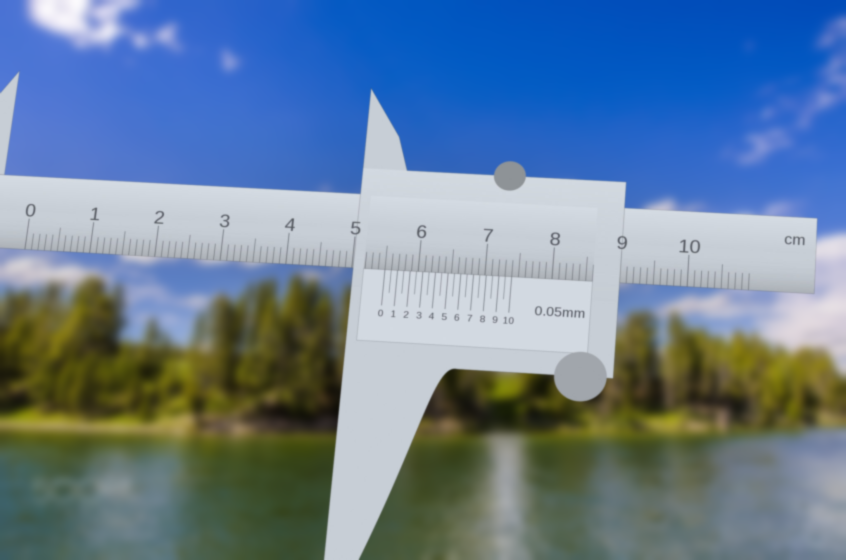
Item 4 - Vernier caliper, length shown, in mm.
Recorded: 55.0 mm
